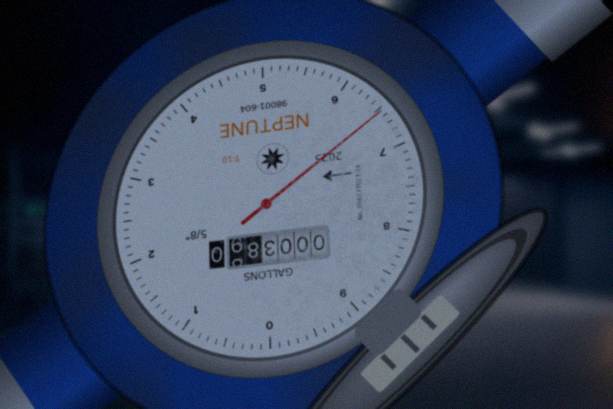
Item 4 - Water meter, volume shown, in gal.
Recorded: 3886.5 gal
